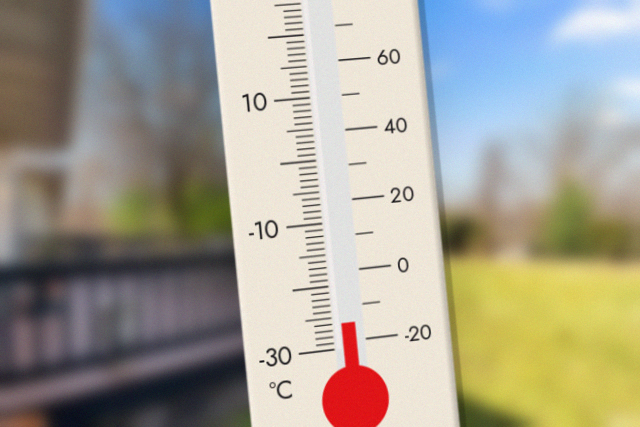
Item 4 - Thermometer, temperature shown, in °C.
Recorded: -26 °C
